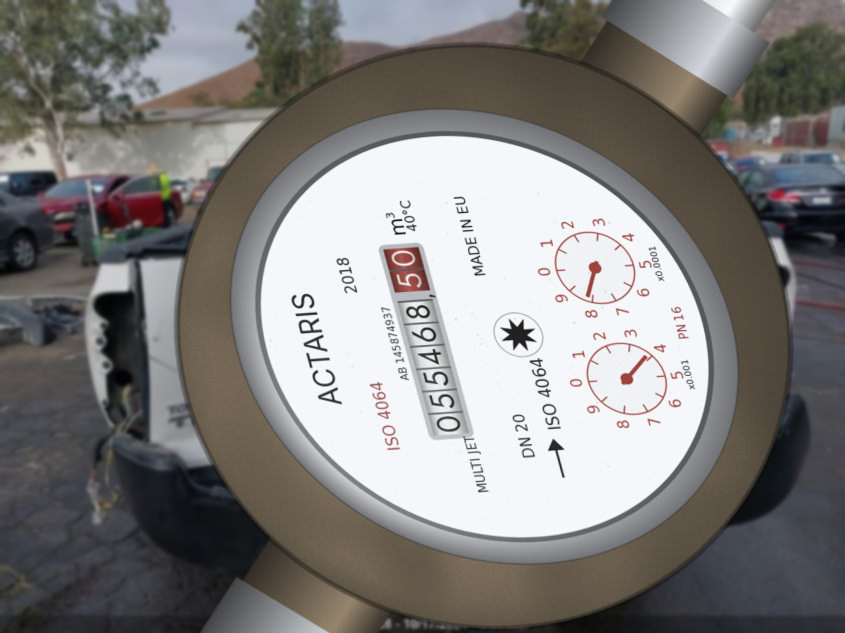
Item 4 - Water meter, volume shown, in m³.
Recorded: 55468.5038 m³
